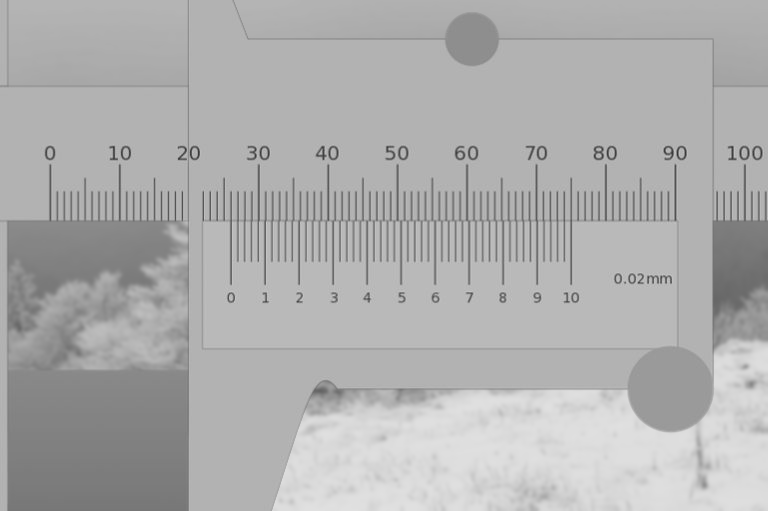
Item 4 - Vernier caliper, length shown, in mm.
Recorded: 26.0 mm
